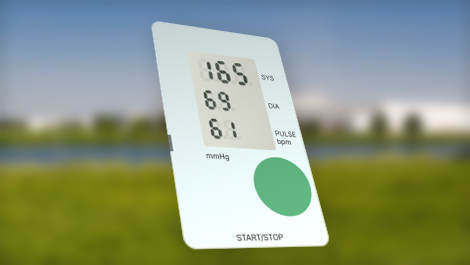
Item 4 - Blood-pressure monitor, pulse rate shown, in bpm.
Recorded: 61 bpm
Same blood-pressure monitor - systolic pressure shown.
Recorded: 165 mmHg
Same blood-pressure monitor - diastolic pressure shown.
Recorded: 69 mmHg
